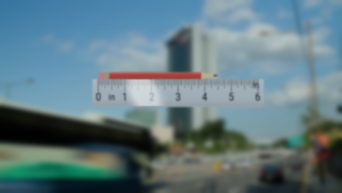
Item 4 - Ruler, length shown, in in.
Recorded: 4.5 in
